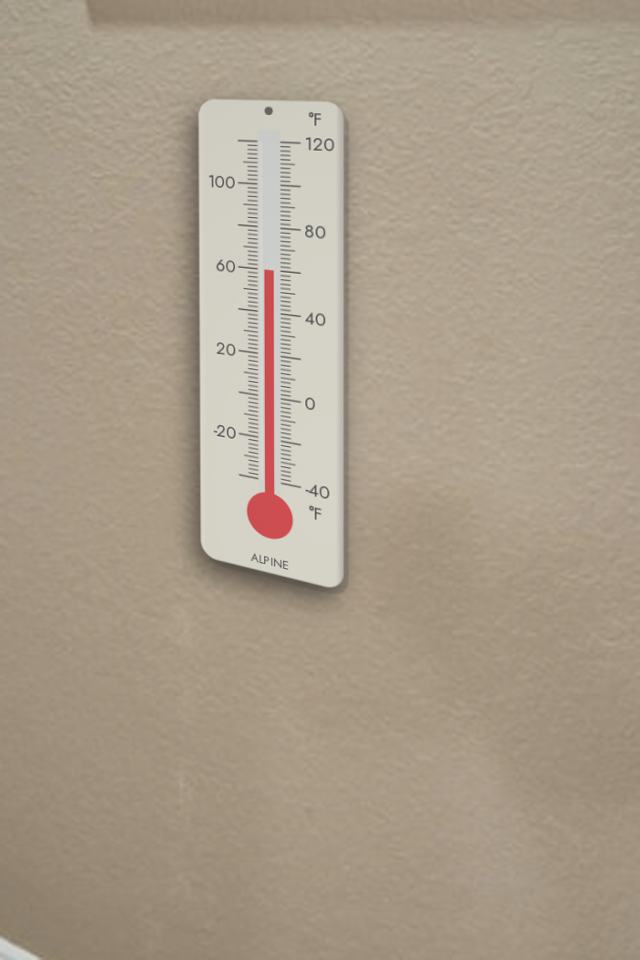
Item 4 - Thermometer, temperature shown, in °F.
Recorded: 60 °F
